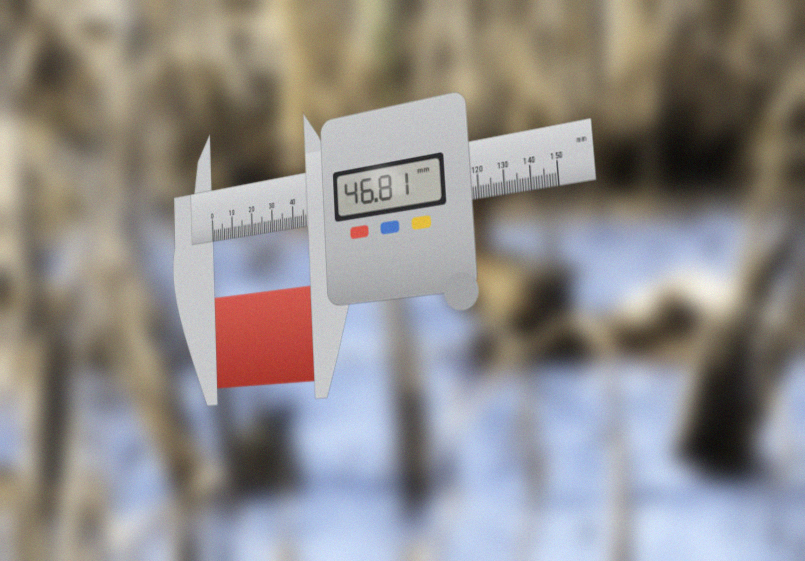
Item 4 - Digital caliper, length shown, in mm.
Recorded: 46.81 mm
